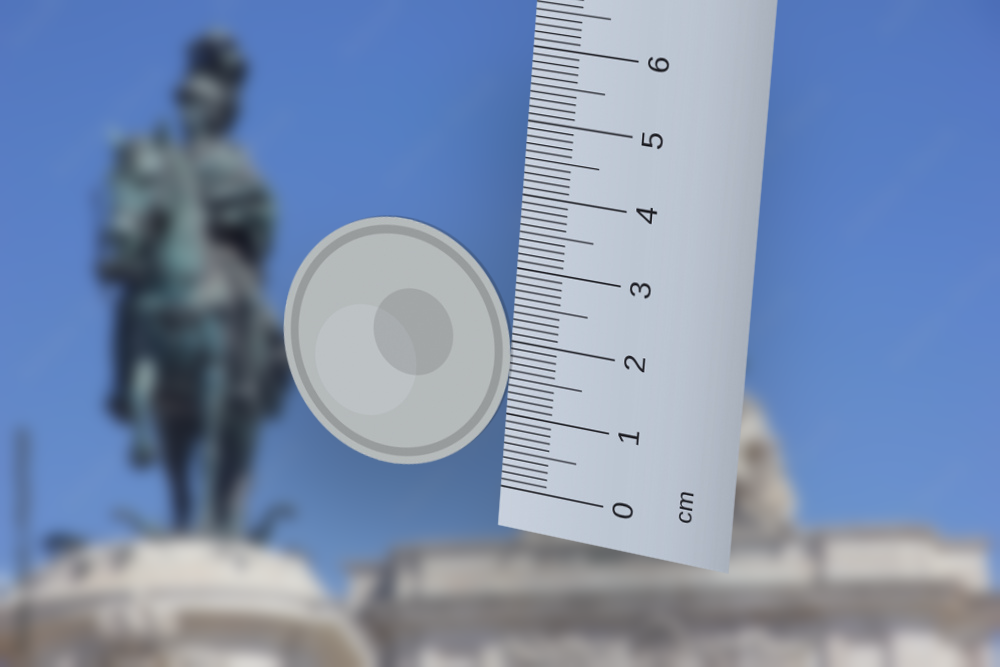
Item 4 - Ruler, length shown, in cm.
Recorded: 3.4 cm
